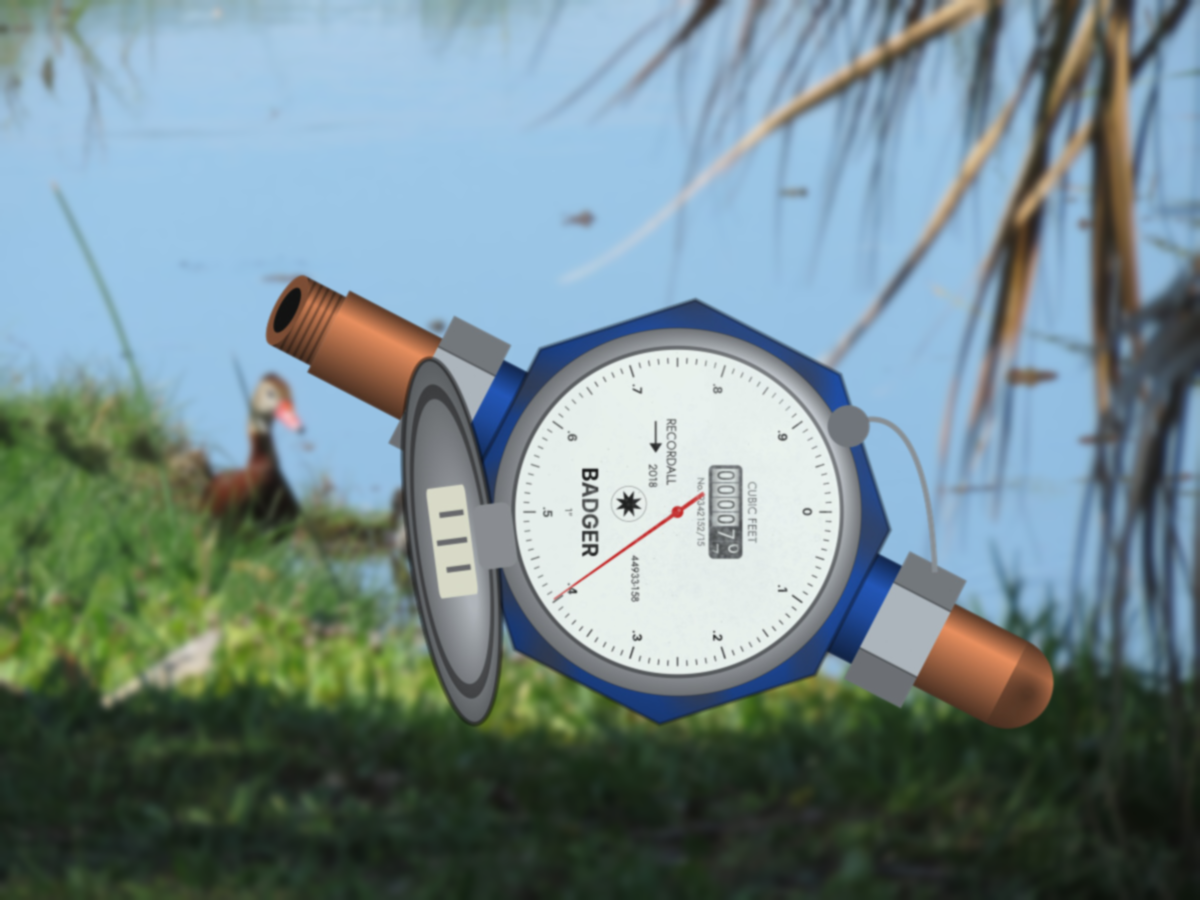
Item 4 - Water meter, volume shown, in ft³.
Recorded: 76.40 ft³
